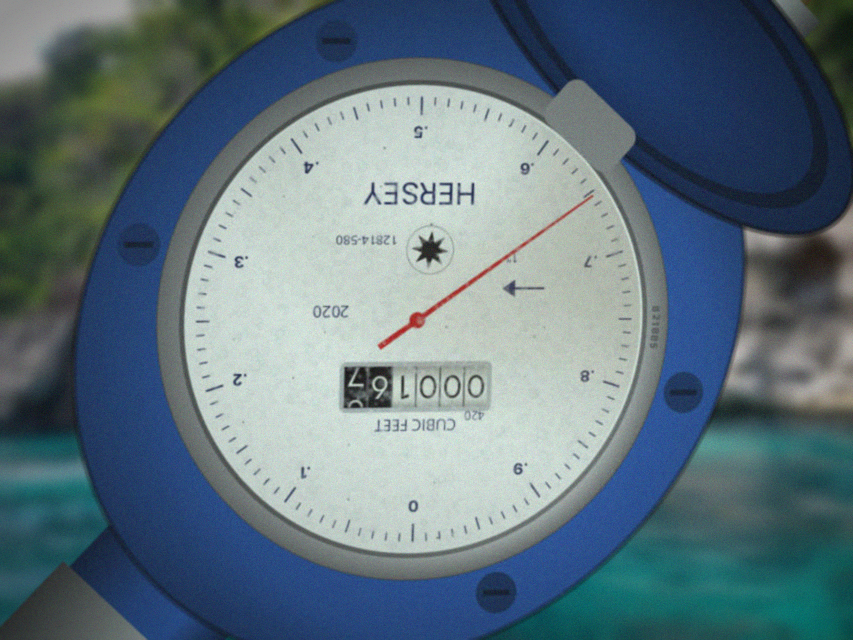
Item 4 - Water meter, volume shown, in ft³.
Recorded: 166.65 ft³
